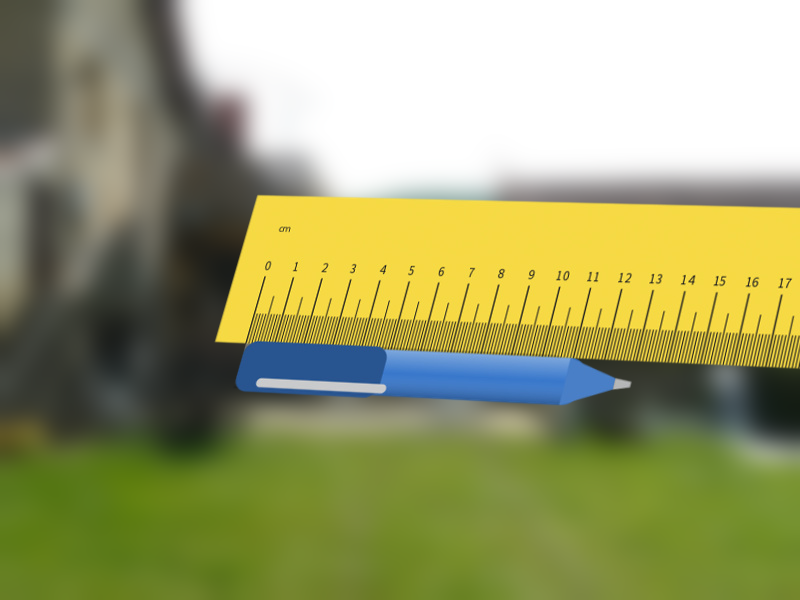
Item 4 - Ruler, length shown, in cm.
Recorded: 13 cm
